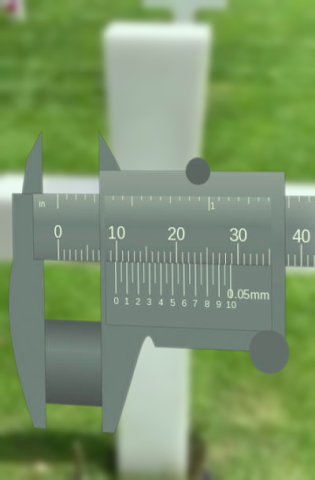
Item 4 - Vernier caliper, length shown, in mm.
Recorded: 9.8 mm
